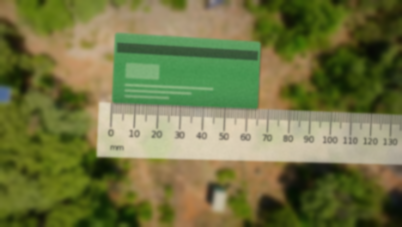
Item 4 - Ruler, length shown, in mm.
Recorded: 65 mm
